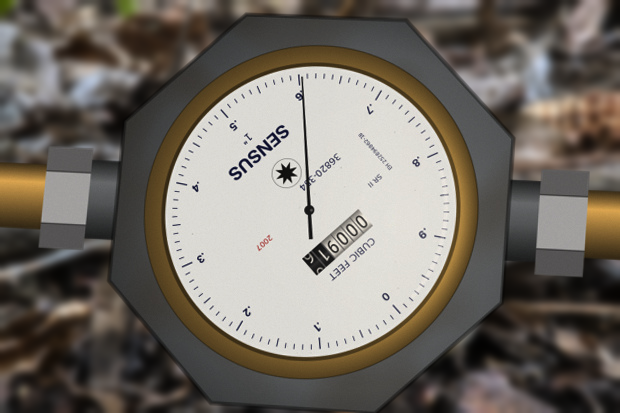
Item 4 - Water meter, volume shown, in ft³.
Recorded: 915.60 ft³
